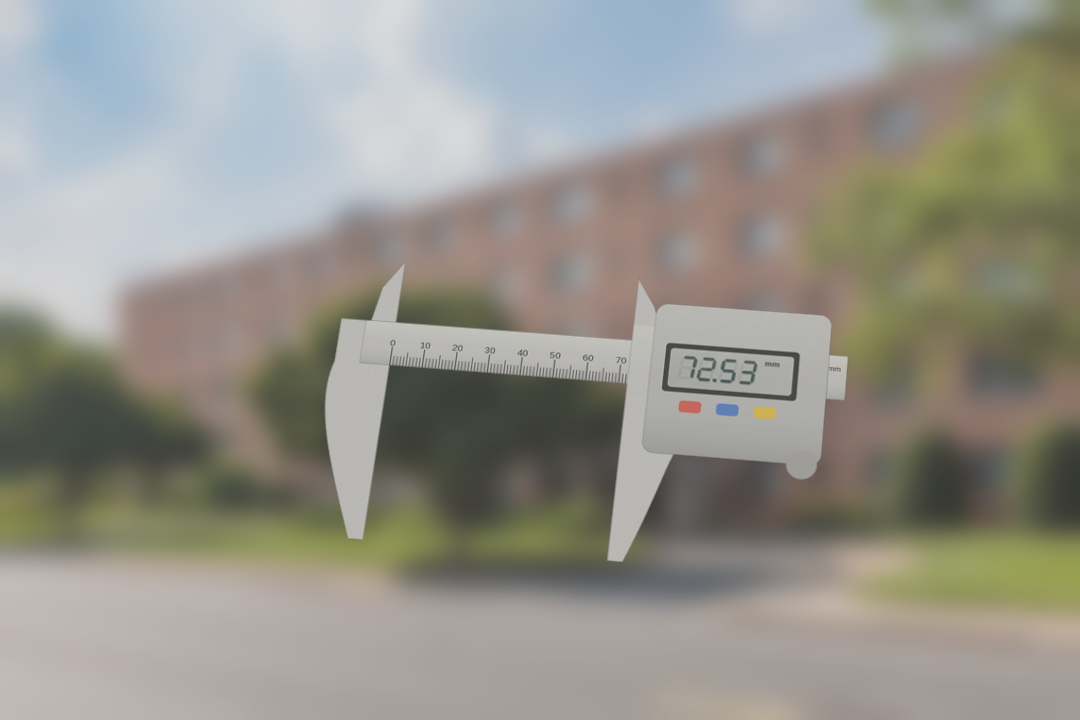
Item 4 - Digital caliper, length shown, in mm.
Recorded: 72.53 mm
